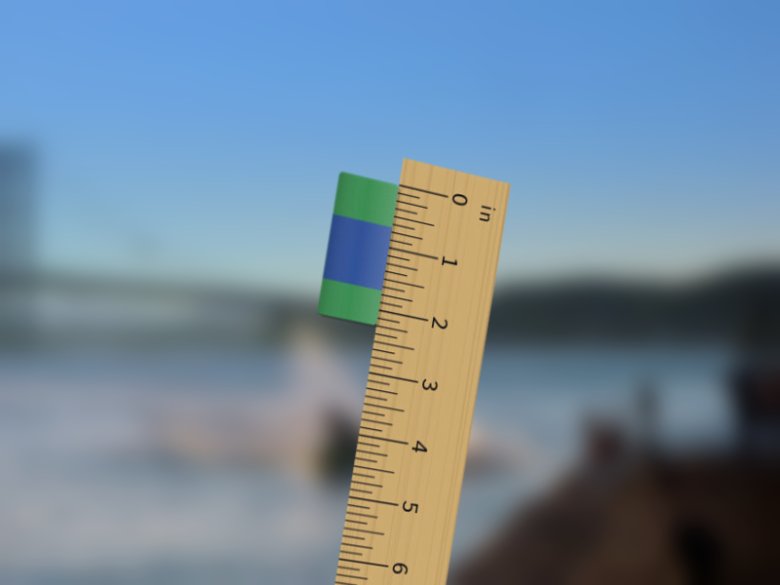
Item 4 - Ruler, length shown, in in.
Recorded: 2.25 in
